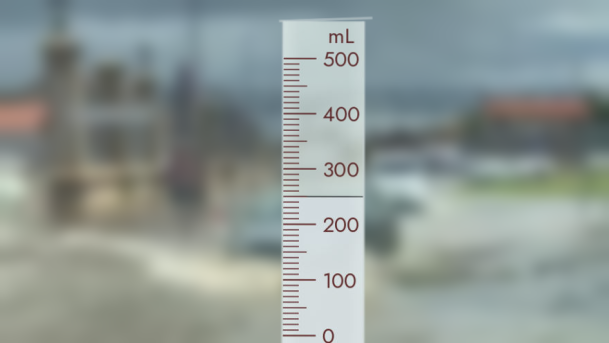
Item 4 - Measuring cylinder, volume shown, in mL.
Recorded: 250 mL
